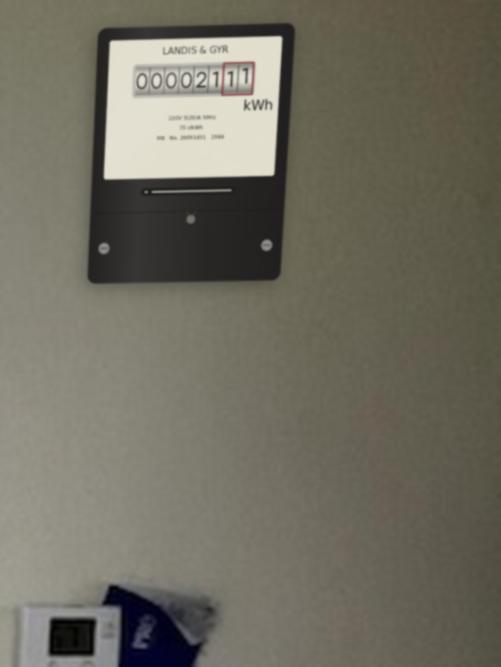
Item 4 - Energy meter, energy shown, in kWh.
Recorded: 21.11 kWh
